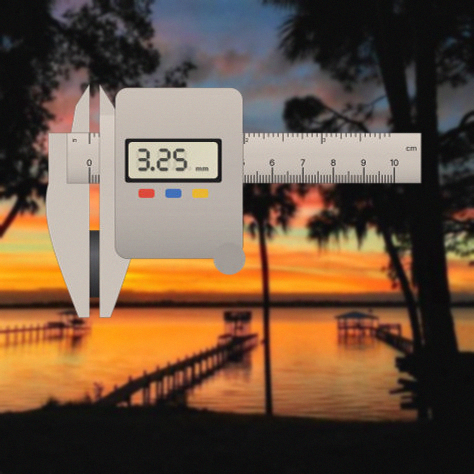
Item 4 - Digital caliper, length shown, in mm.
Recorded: 3.25 mm
